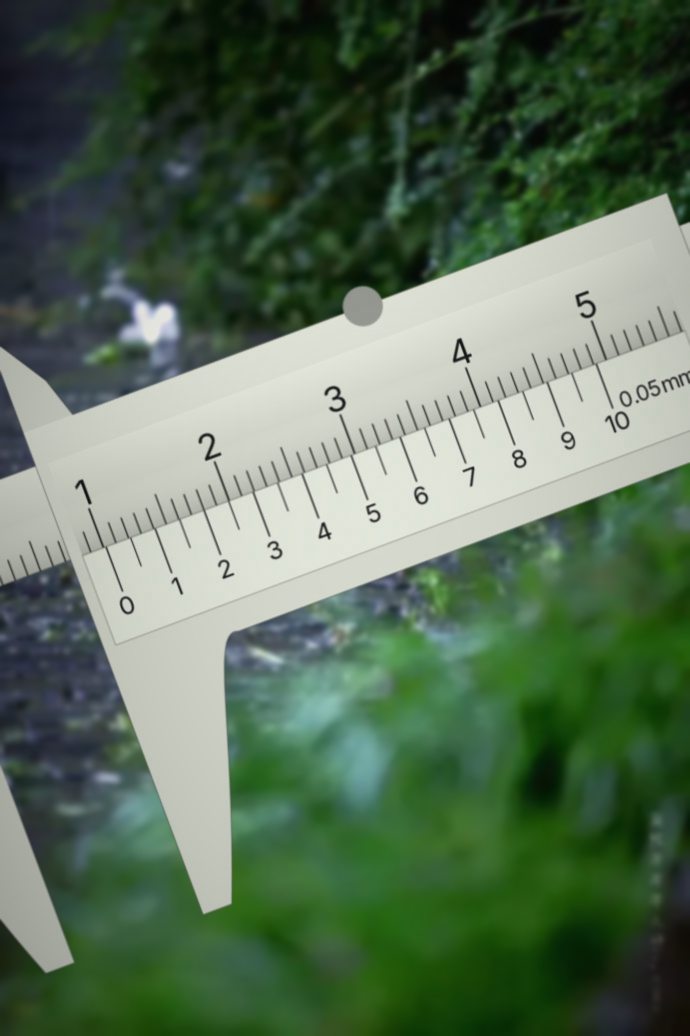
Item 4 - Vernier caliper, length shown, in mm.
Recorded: 10.2 mm
